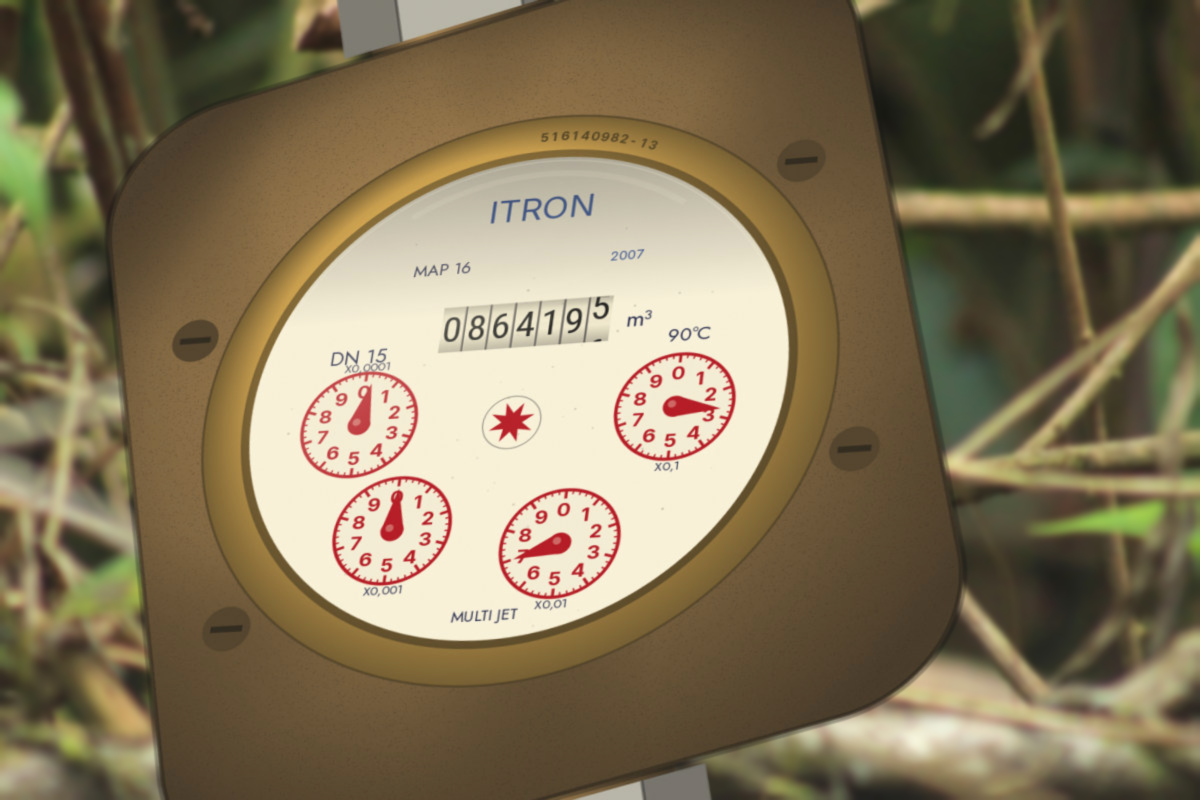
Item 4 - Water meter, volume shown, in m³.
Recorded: 864195.2700 m³
